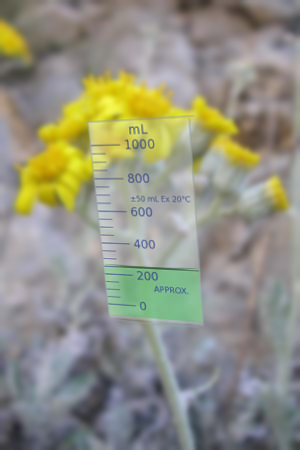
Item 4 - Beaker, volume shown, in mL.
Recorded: 250 mL
